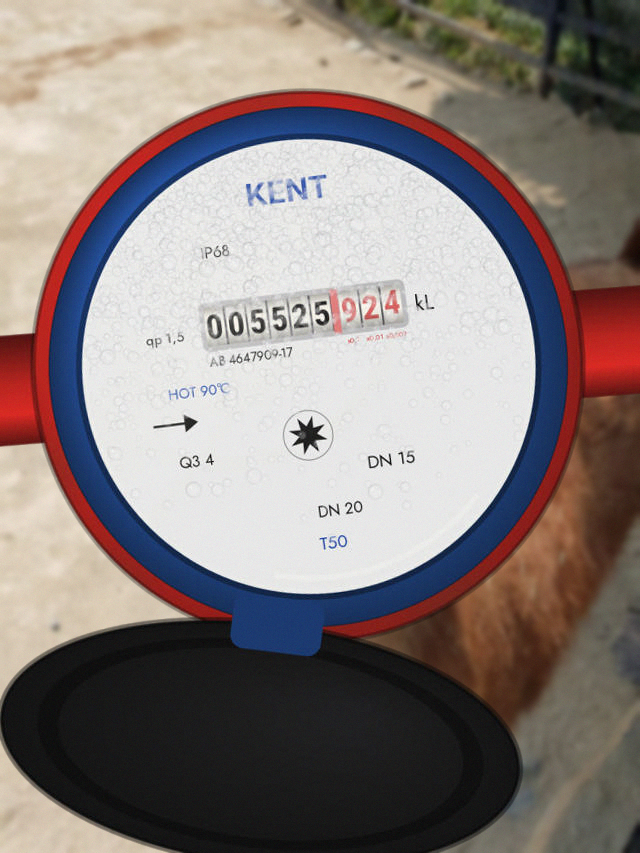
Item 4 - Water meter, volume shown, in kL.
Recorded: 5525.924 kL
